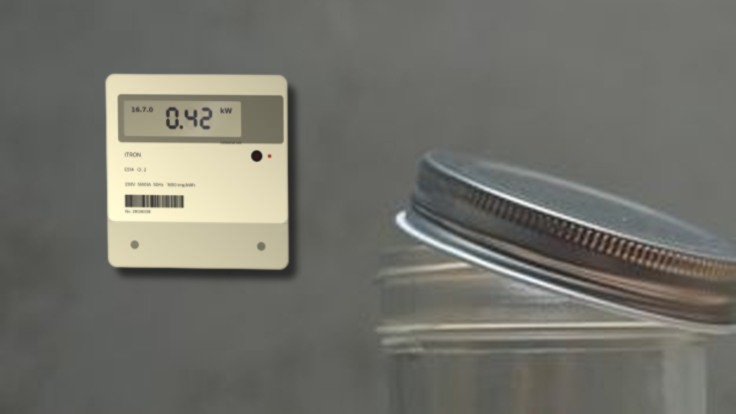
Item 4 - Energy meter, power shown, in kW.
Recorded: 0.42 kW
